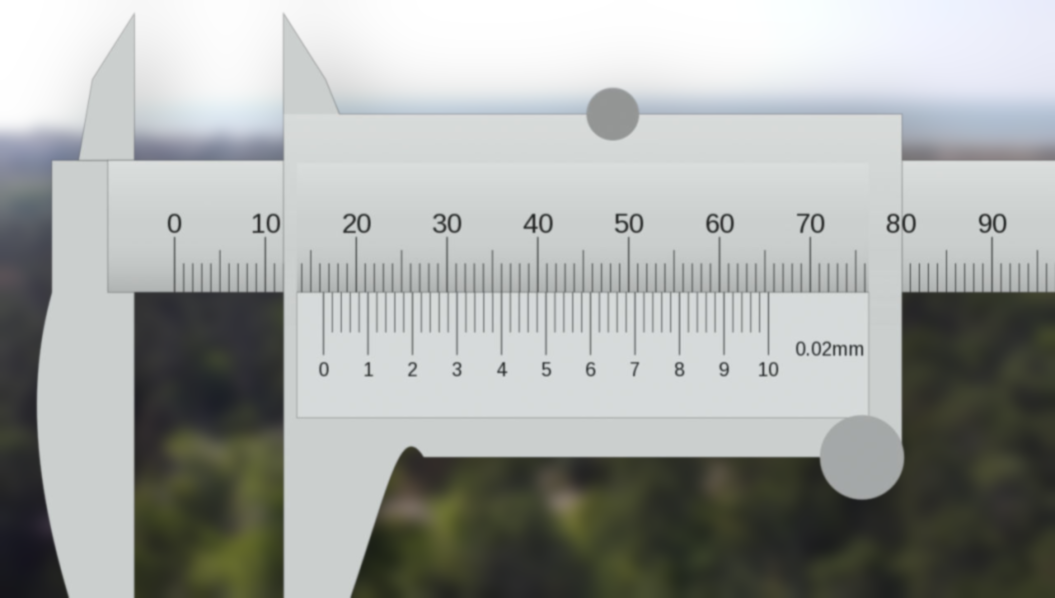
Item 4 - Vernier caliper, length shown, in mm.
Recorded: 16.4 mm
